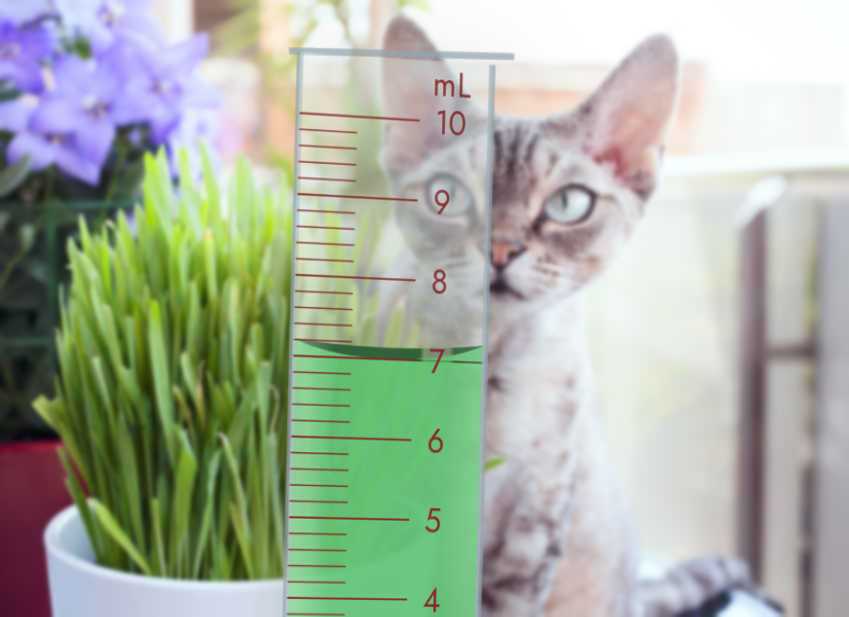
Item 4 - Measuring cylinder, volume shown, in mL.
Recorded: 7 mL
